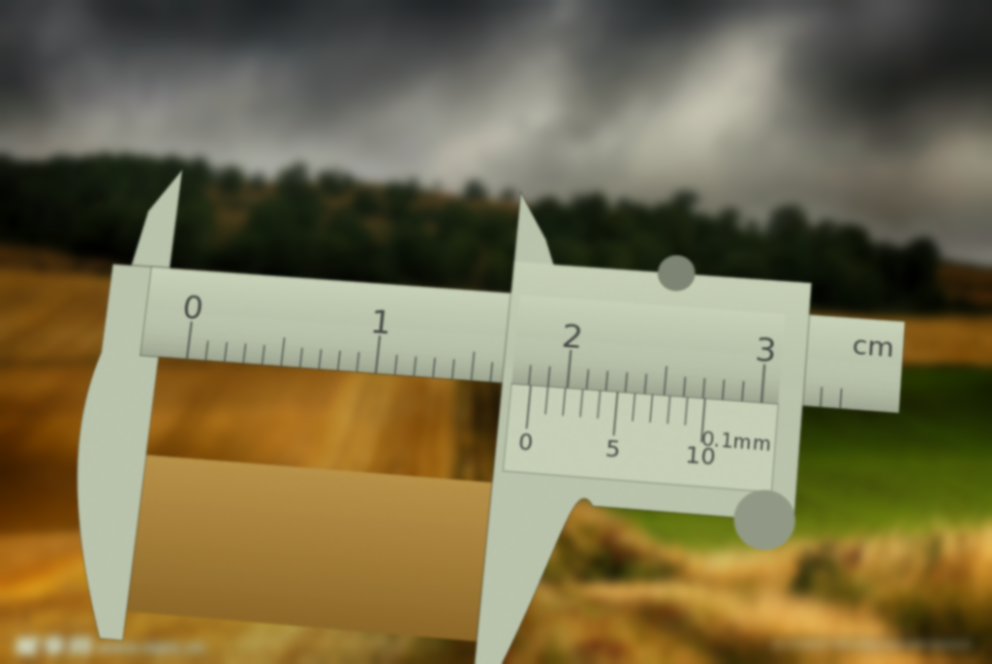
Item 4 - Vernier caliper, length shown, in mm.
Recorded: 18.1 mm
